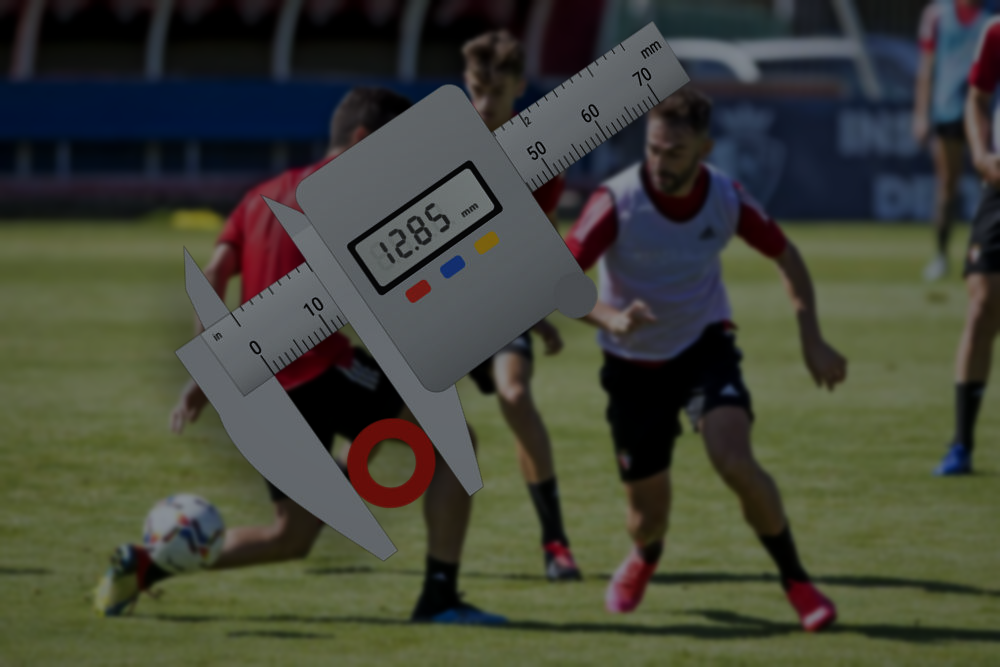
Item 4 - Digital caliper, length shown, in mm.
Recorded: 12.85 mm
